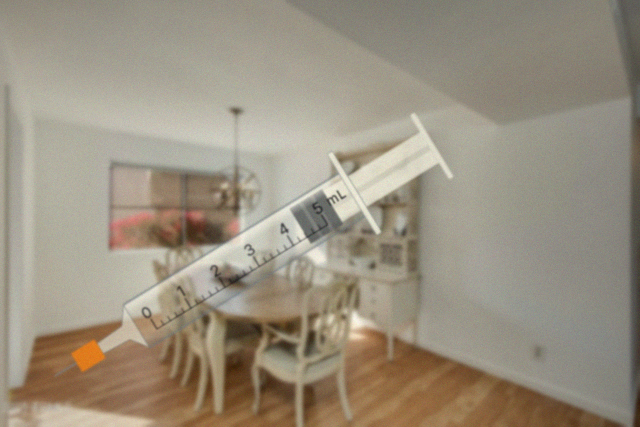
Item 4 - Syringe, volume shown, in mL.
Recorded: 4.4 mL
